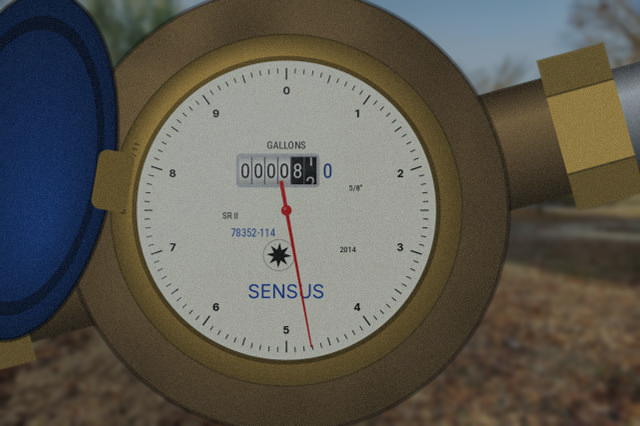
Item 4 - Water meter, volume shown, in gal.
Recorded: 814.7 gal
